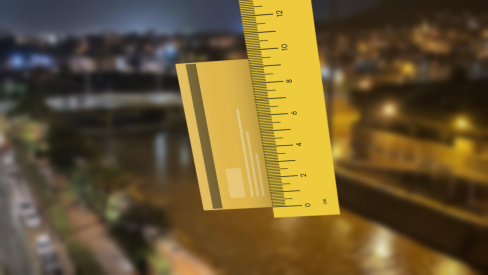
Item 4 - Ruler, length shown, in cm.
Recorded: 9.5 cm
